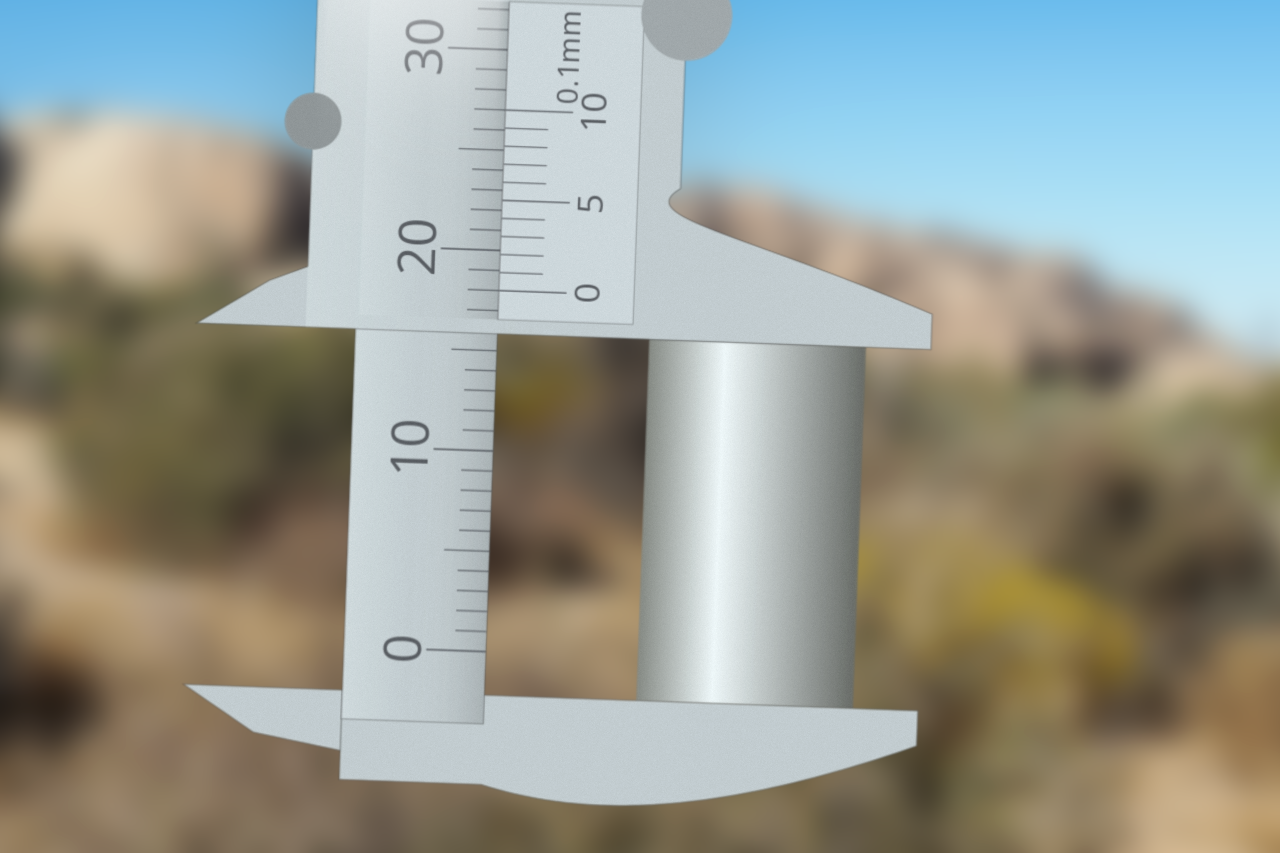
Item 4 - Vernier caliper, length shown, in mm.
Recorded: 18.0 mm
